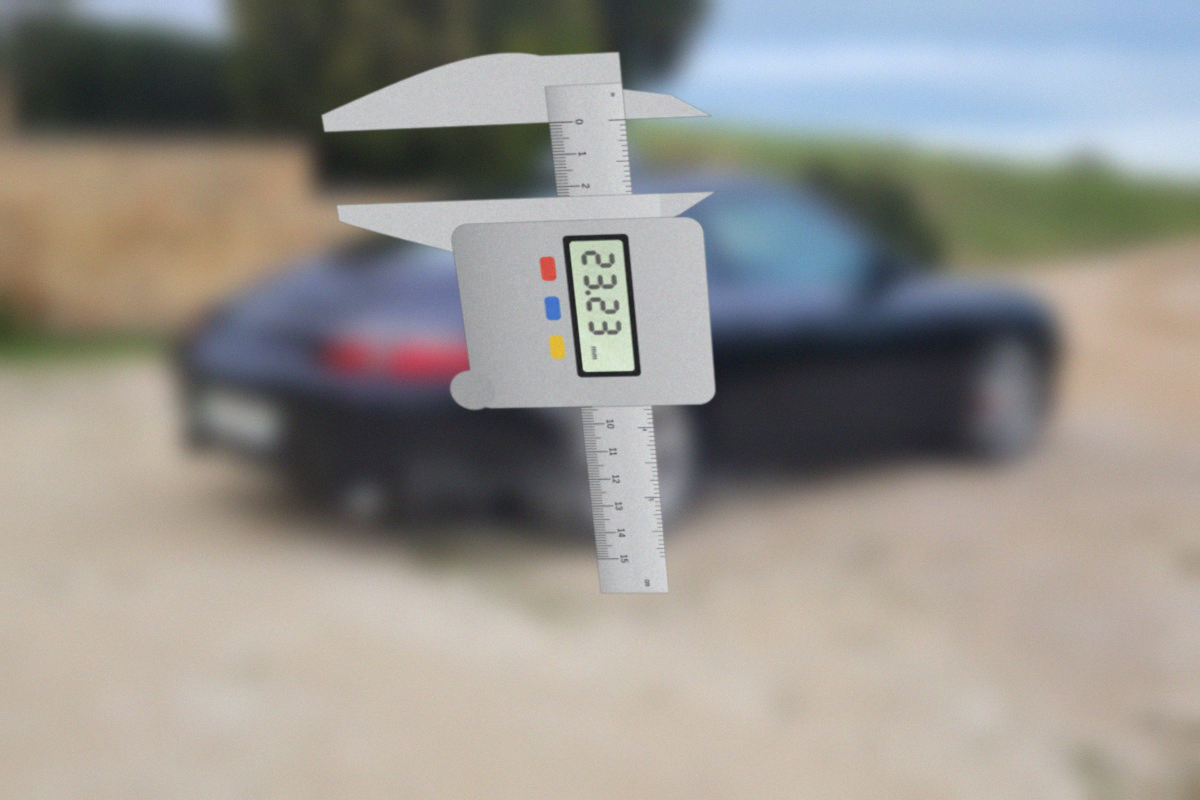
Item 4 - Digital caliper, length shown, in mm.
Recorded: 23.23 mm
